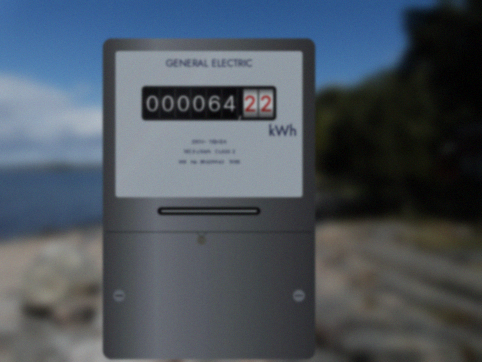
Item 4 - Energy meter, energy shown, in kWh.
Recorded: 64.22 kWh
